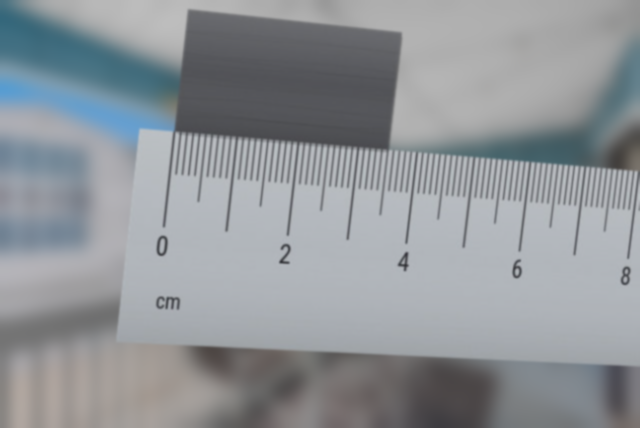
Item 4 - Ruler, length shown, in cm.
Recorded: 3.5 cm
